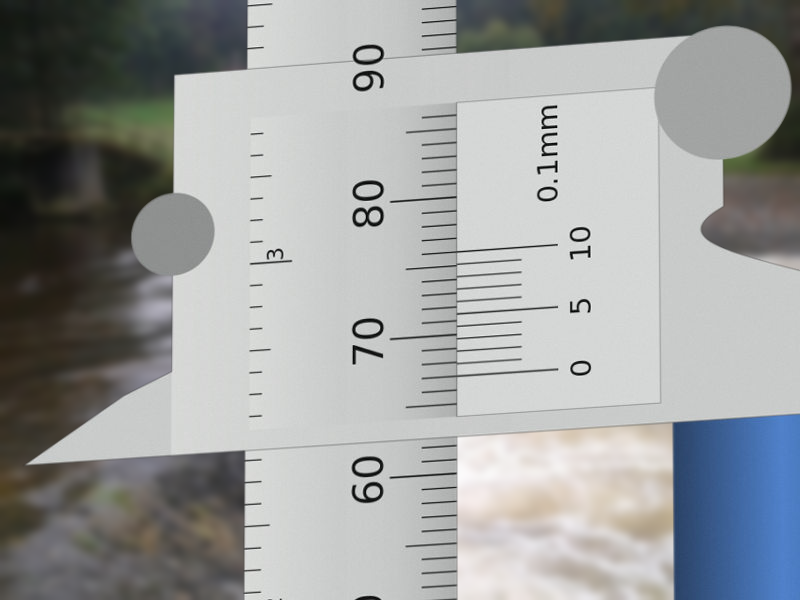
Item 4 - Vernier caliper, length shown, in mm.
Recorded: 67.0 mm
